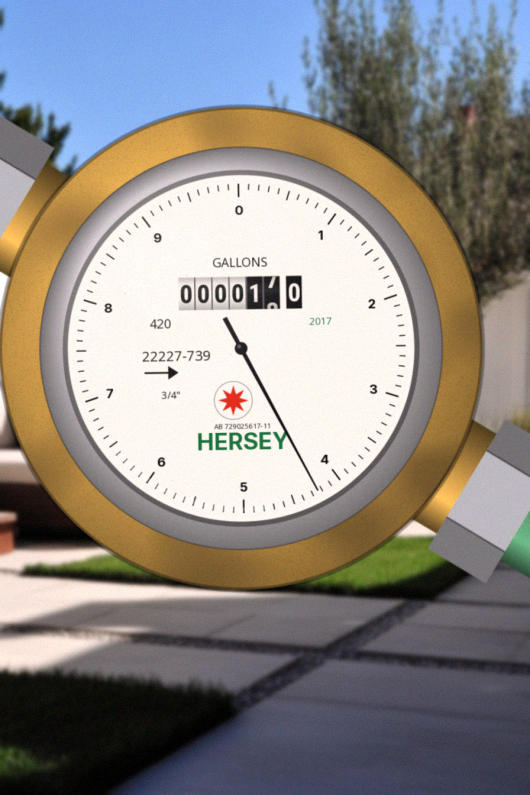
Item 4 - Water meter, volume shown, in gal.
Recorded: 174.2 gal
